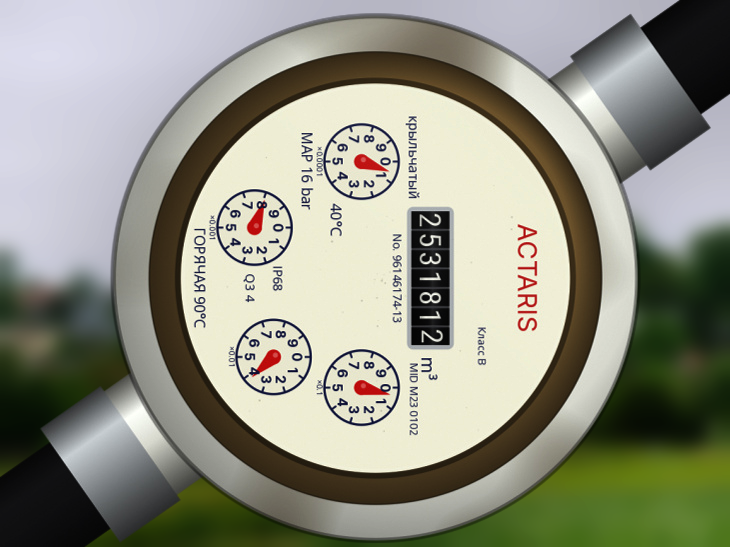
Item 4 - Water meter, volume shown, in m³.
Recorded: 2531812.0380 m³
